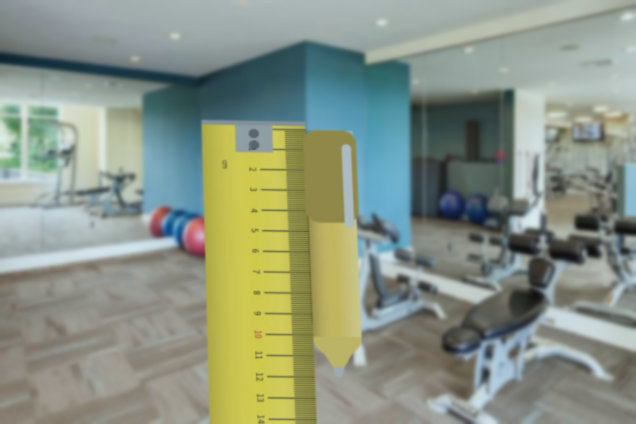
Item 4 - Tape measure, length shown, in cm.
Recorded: 12 cm
